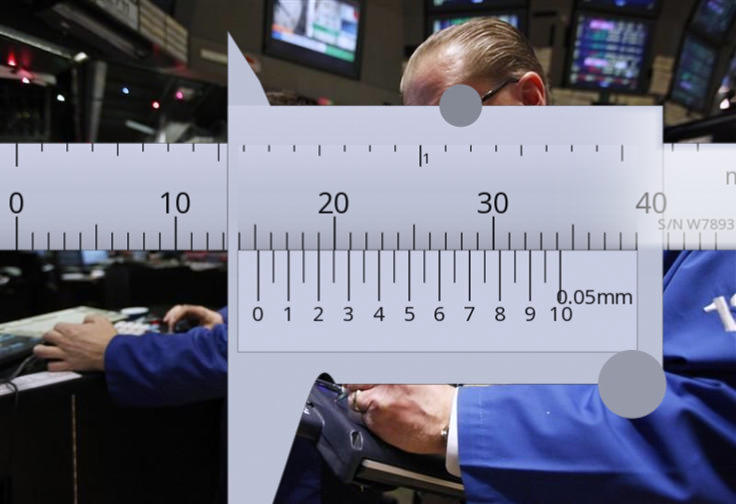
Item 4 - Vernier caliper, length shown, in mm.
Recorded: 15.2 mm
